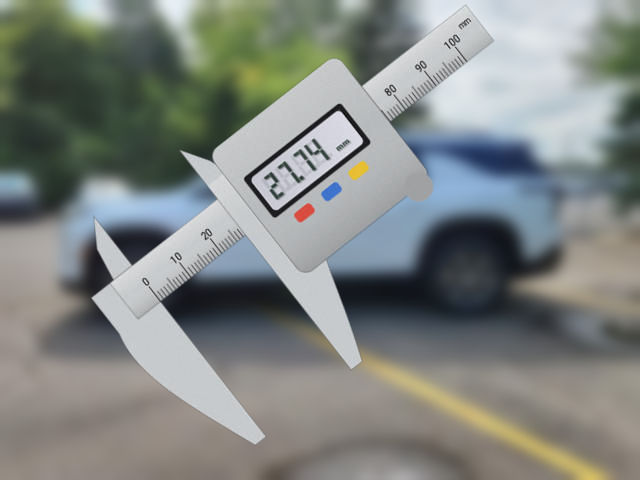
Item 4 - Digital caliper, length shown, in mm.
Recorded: 27.74 mm
